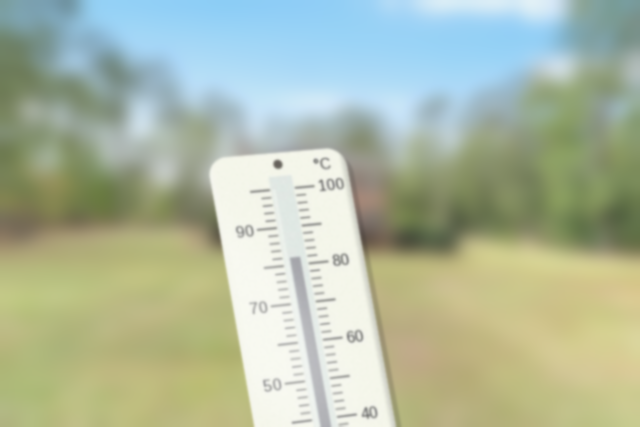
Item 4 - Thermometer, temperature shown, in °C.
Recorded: 82 °C
